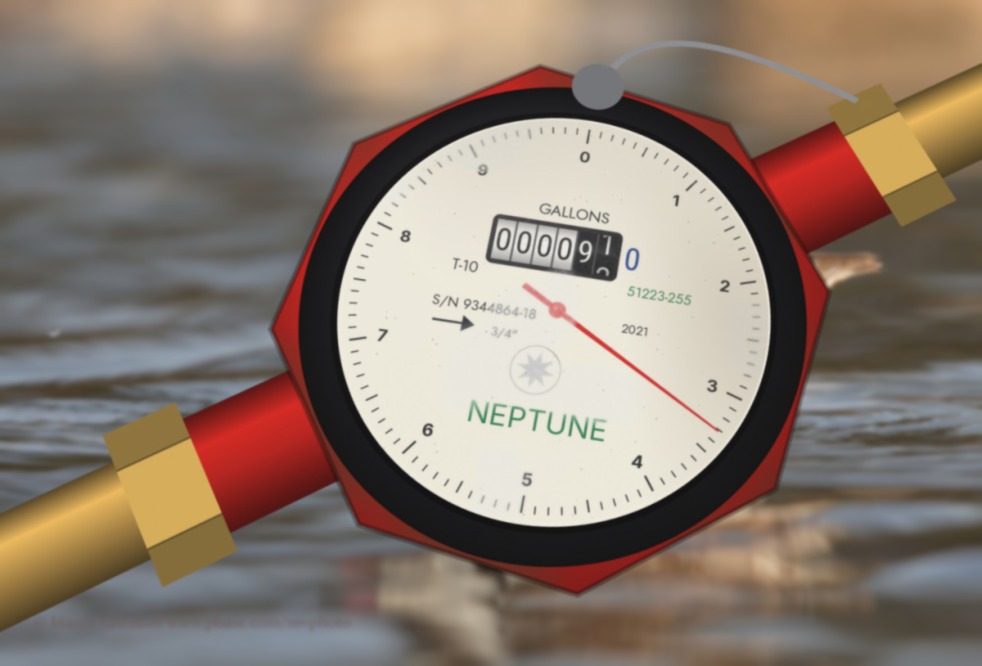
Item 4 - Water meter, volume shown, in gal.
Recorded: 913.3 gal
